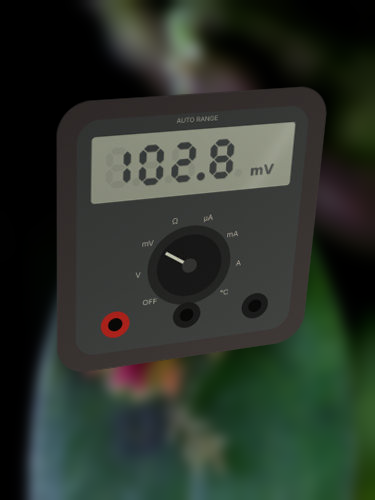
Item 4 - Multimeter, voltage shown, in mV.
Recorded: 102.8 mV
